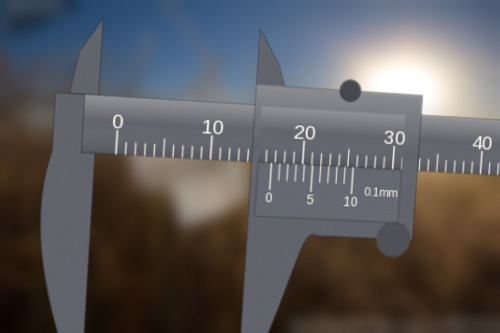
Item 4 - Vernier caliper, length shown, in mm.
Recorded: 16.6 mm
